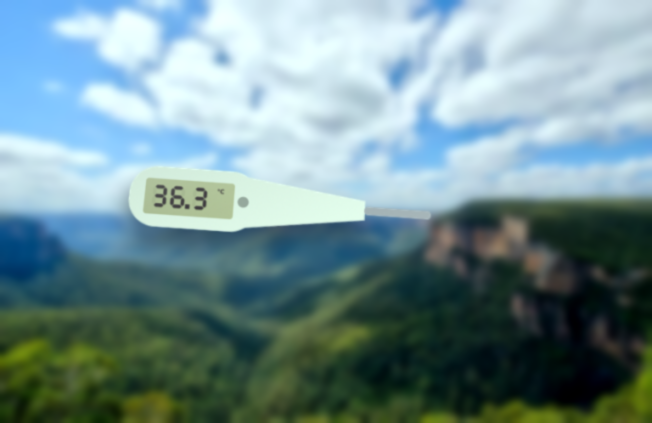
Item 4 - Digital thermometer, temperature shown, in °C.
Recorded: 36.3 °C
